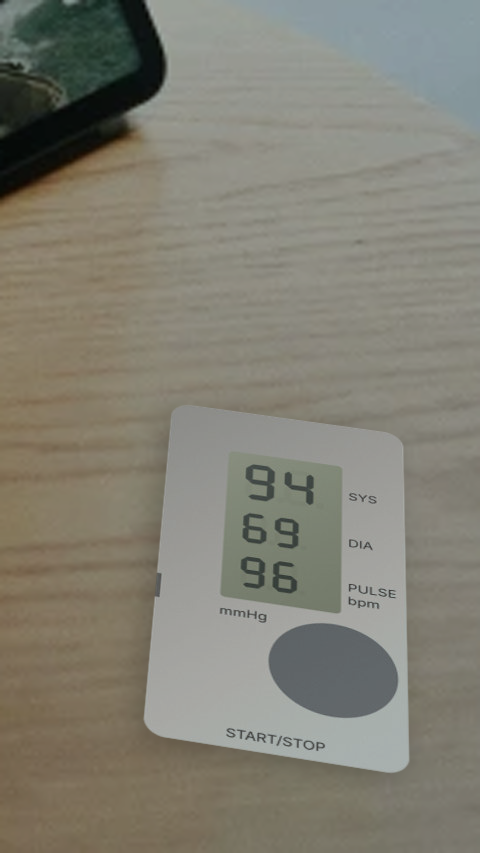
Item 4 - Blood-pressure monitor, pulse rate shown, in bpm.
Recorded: 96 bpm
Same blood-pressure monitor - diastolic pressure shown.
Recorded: 69 mmHg
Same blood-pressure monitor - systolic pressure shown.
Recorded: 94 mmHg
